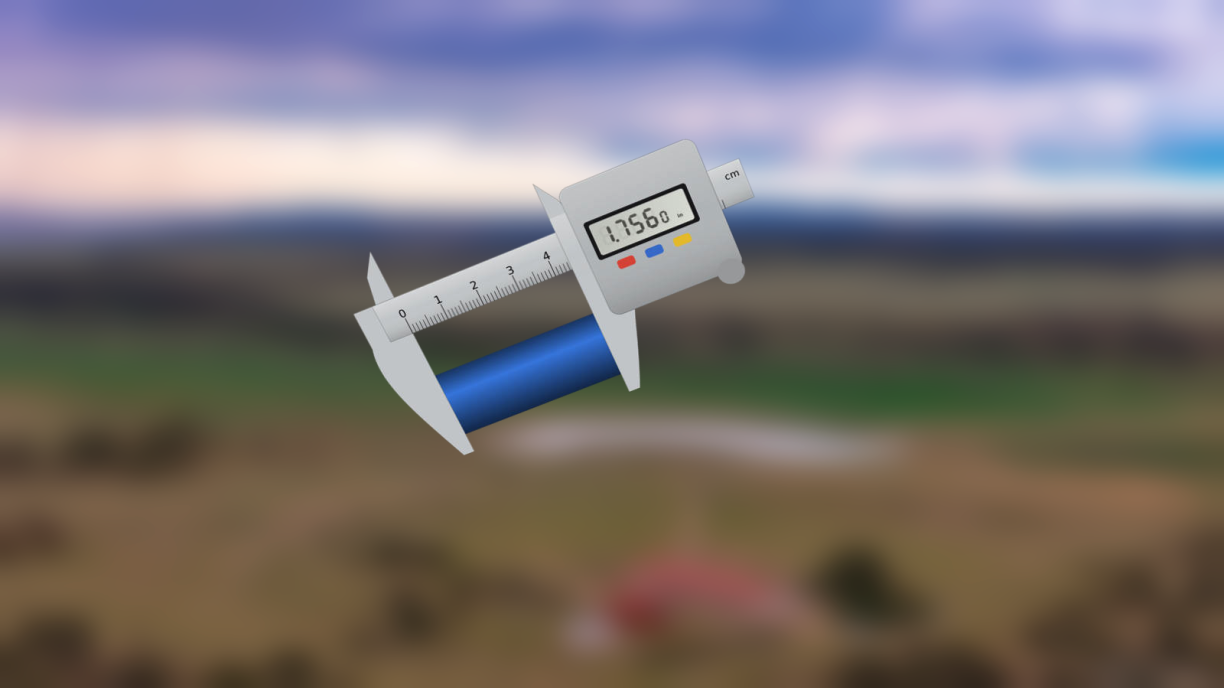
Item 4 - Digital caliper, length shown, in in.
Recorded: 1.7560 in
